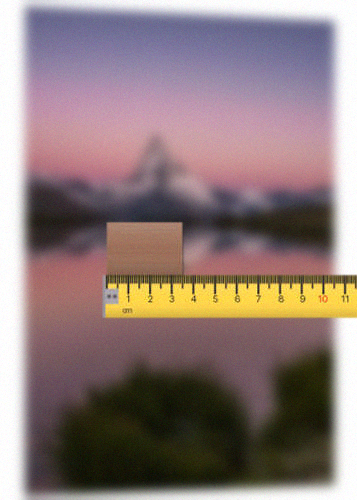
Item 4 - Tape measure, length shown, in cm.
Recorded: 3.5 cm
